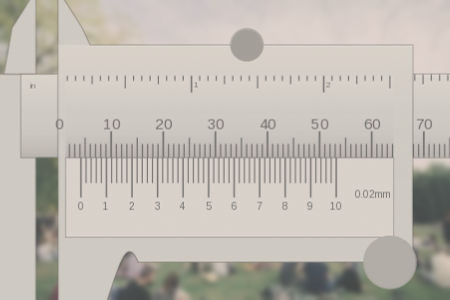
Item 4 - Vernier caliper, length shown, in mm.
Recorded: 4.2 mm
